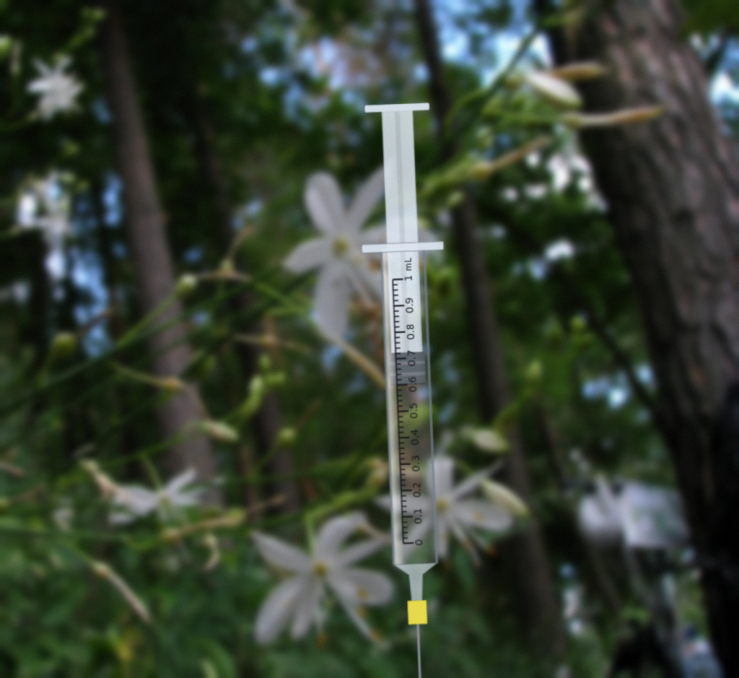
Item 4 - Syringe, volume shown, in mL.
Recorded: 0.6 mL
